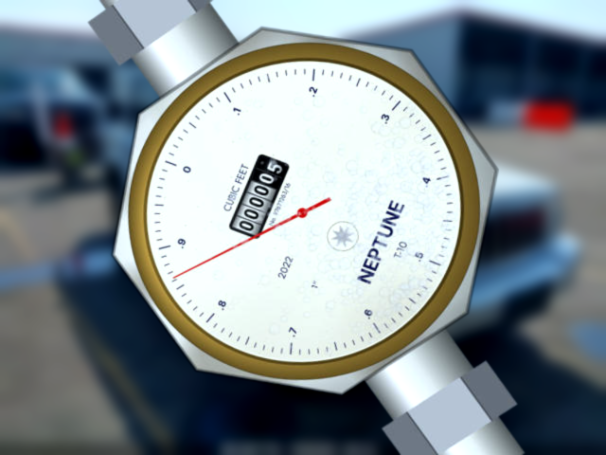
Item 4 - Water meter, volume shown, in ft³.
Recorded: 4.86 ft³
